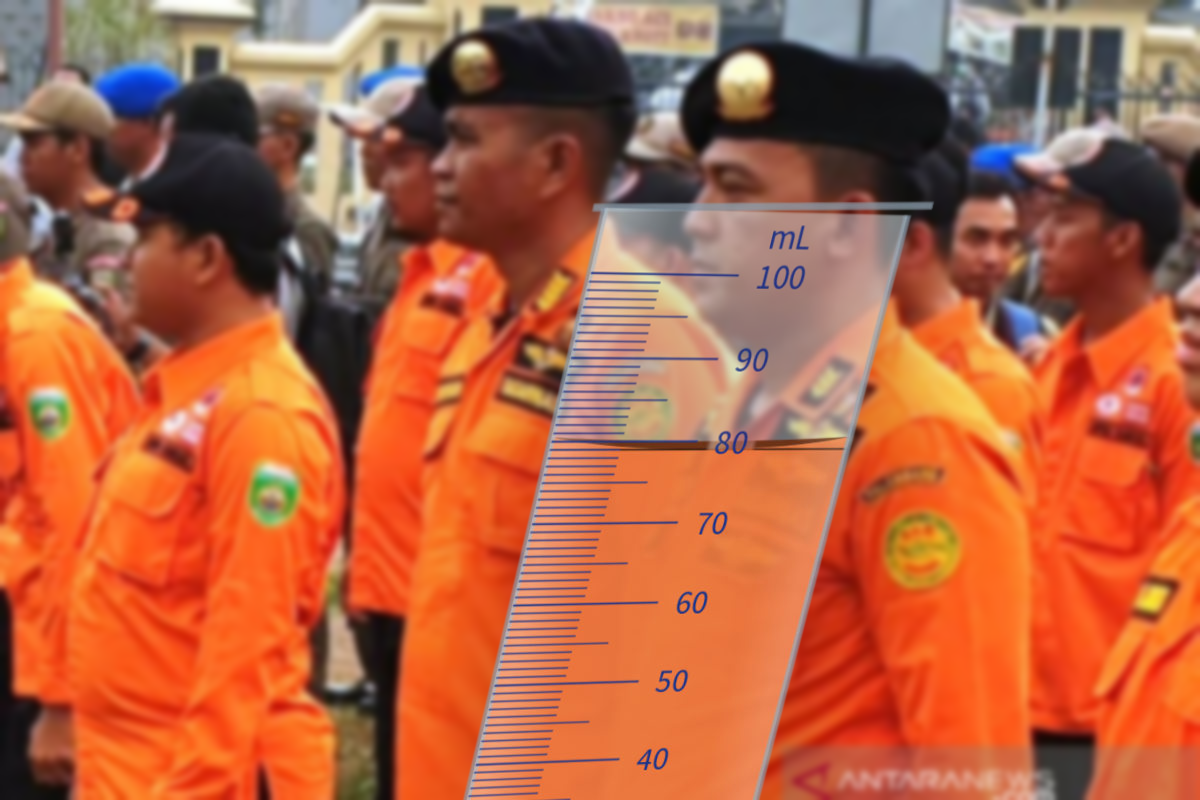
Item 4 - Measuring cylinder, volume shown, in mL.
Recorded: 79 mL
